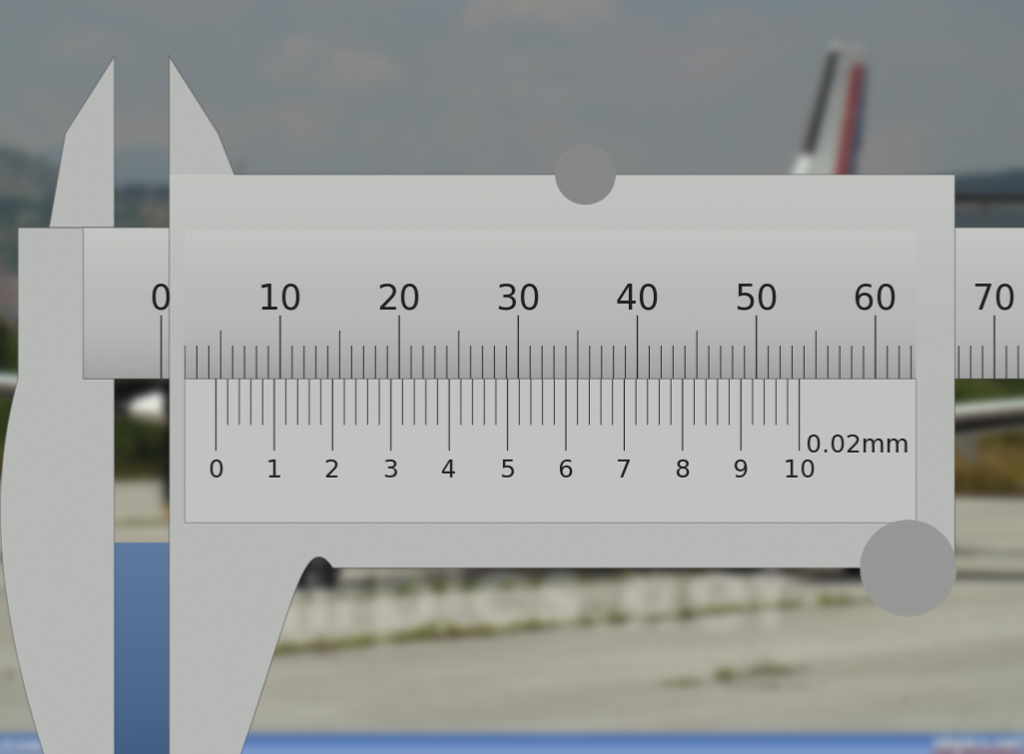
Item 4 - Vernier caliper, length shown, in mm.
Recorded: 4.6 mm
